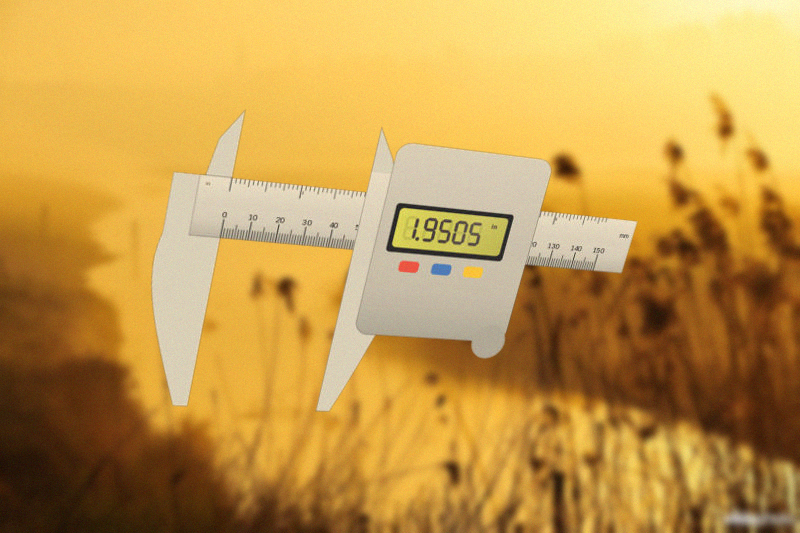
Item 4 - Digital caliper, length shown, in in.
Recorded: 1.9505 in
